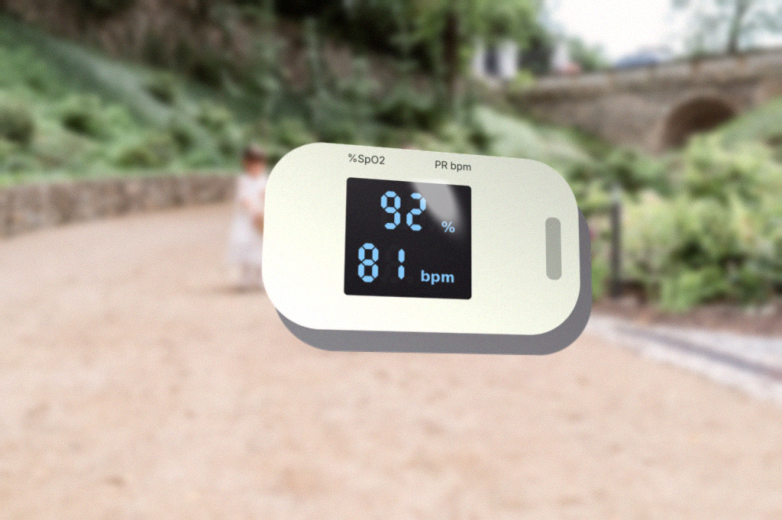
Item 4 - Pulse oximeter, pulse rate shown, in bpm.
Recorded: 81 bpm
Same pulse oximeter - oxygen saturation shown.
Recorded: 92 %
